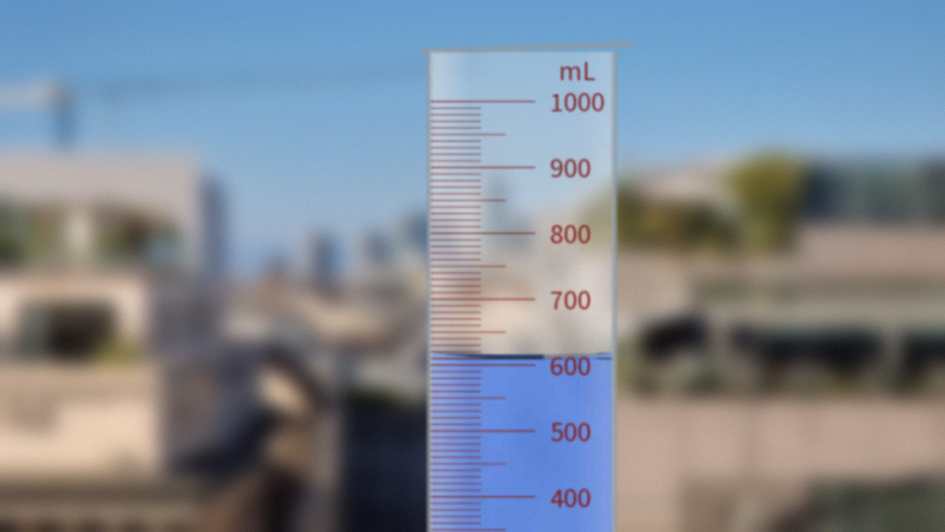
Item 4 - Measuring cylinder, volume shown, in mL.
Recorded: 610 mL
